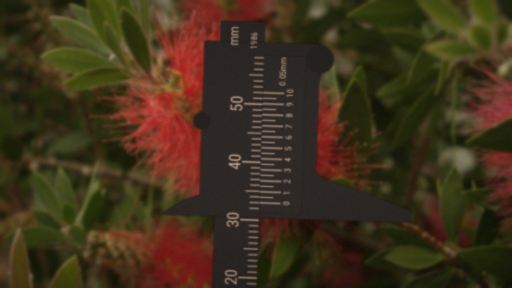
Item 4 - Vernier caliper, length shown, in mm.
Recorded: 33.0 mm
